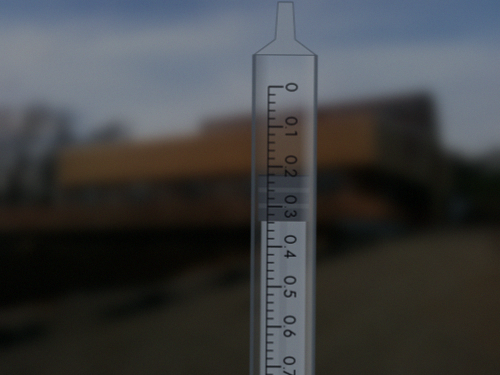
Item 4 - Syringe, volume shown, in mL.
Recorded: 0.22 mL
